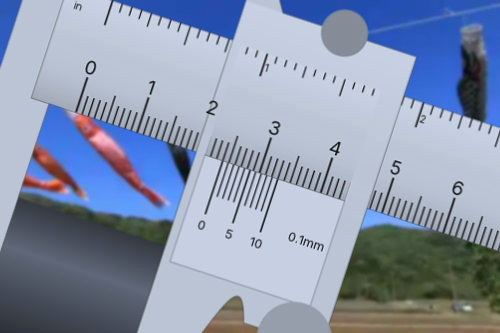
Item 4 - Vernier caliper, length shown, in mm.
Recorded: 24.0 mm
